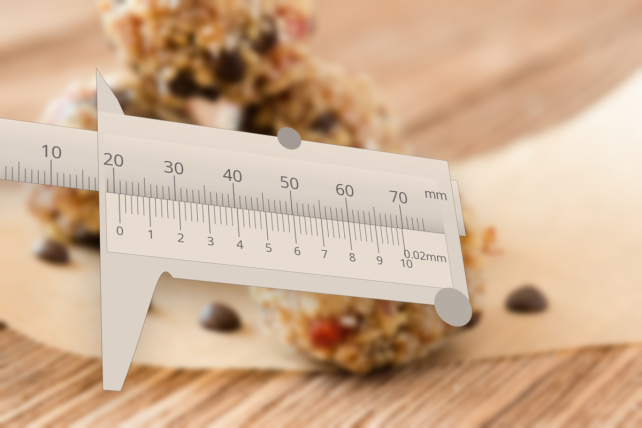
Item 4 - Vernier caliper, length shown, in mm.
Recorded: 20.8 mm
